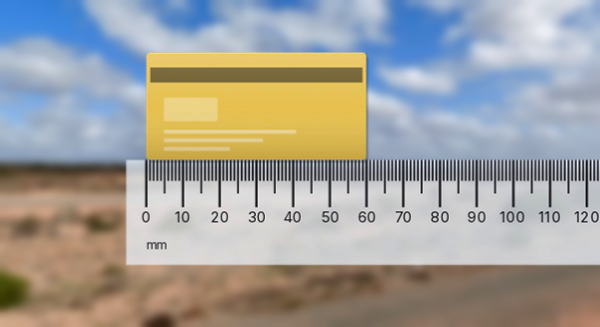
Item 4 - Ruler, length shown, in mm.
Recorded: 60 mm
